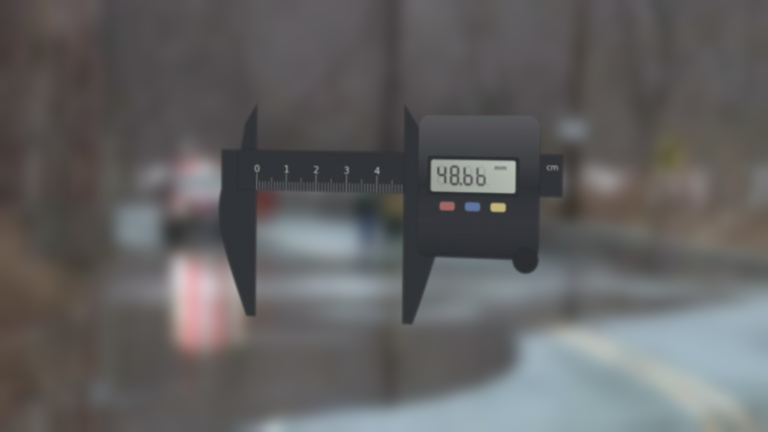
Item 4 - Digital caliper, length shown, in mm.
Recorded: 48.66 mm
